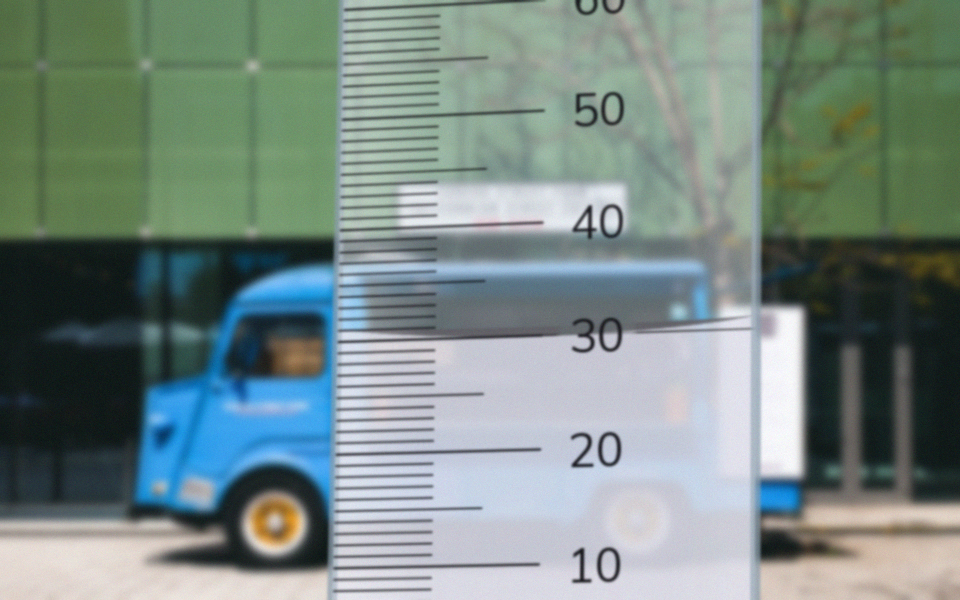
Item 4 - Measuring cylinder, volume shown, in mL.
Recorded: 30 mL
